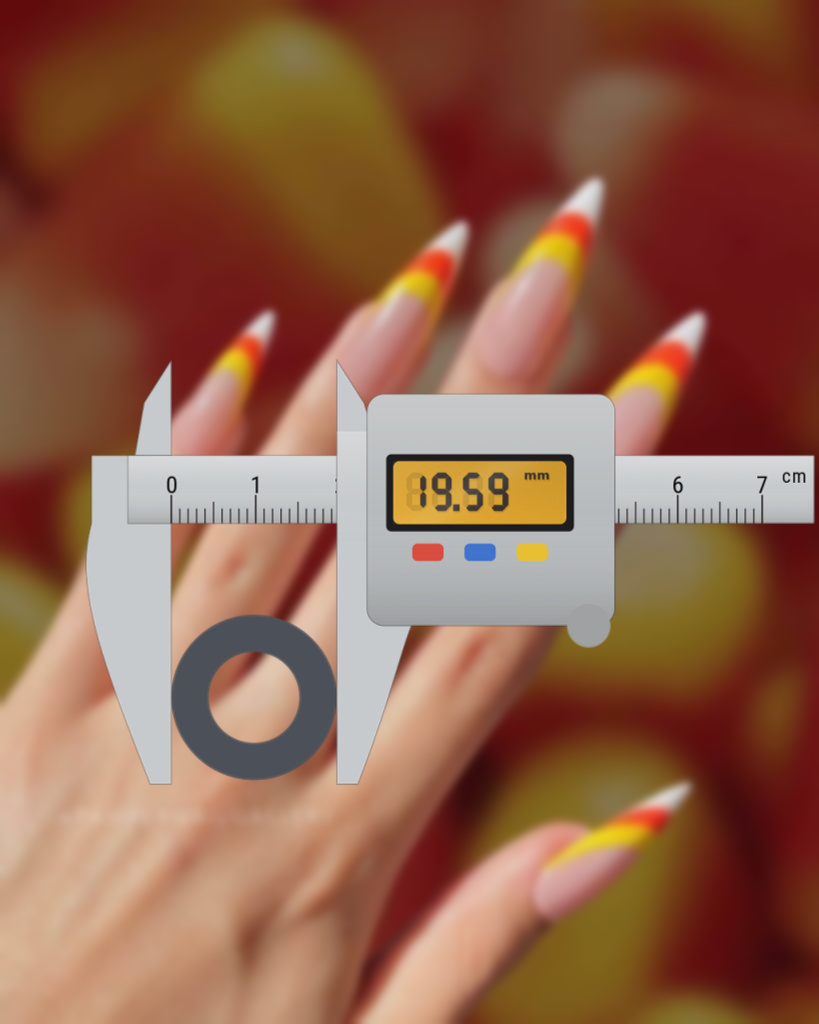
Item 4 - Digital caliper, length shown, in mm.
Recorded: 19.59 mm
